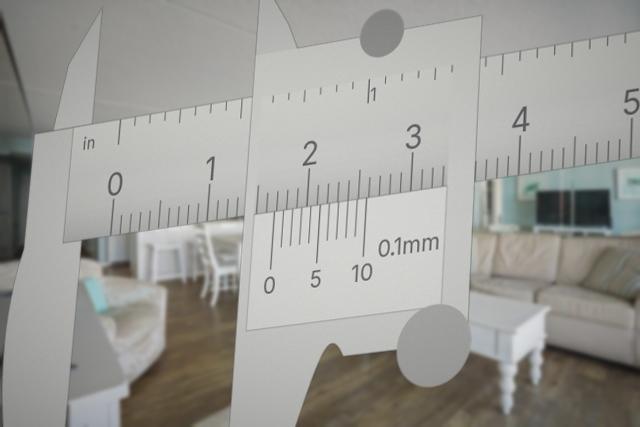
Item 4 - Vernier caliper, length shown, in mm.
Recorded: 16.8 mm
